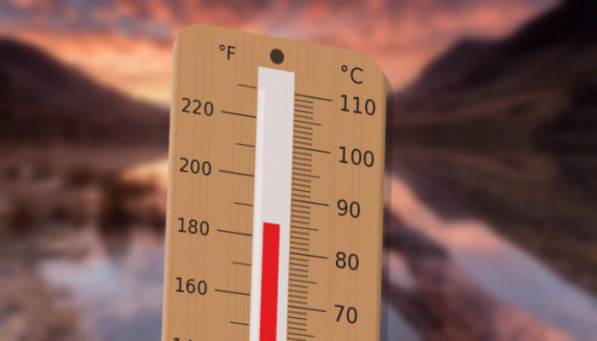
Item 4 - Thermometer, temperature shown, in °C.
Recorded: 85 °C
